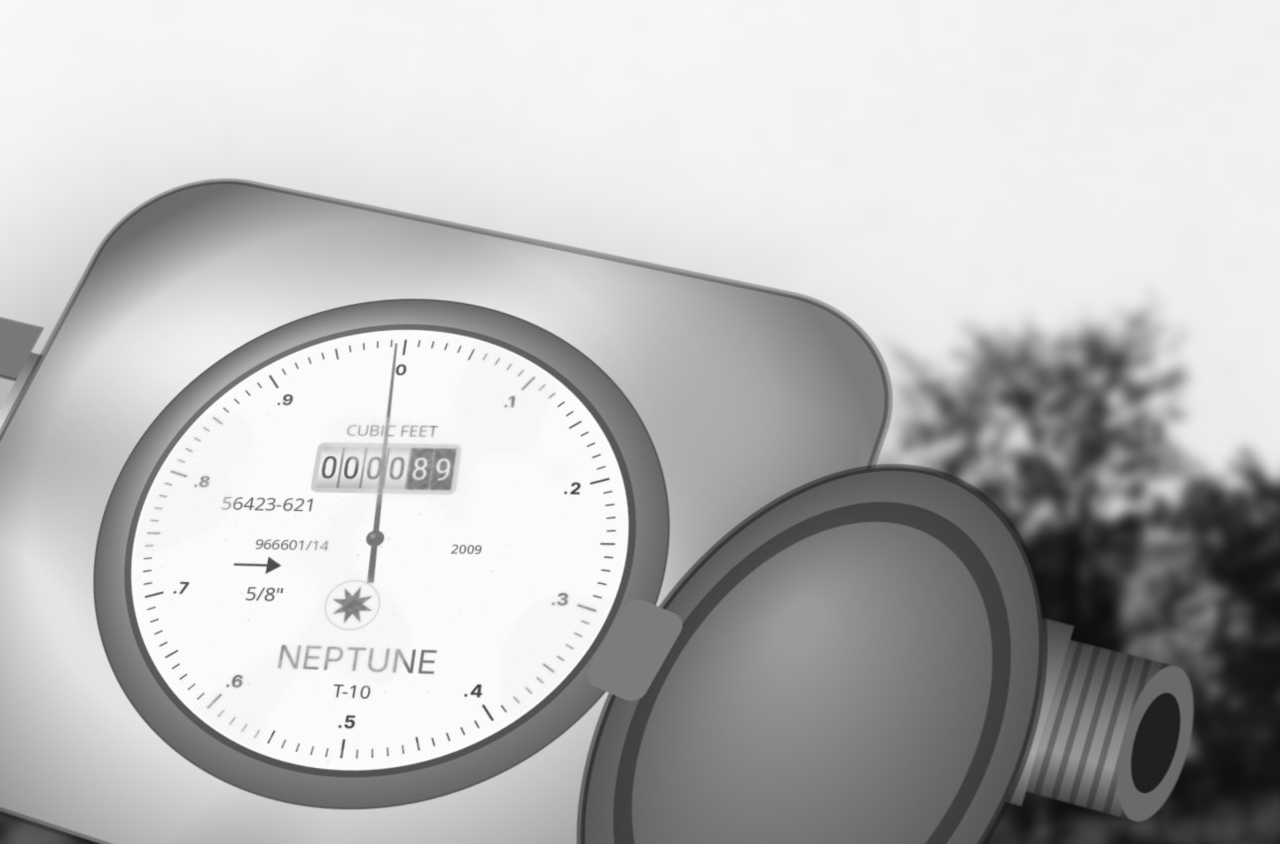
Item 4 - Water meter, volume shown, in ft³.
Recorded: 88.99 ft³
